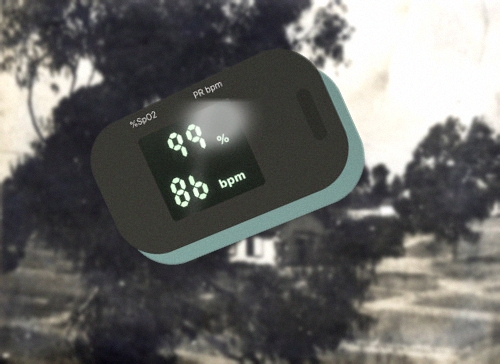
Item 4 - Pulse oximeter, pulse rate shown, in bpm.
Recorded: 86 bpm
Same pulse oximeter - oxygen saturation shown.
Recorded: 99 %
